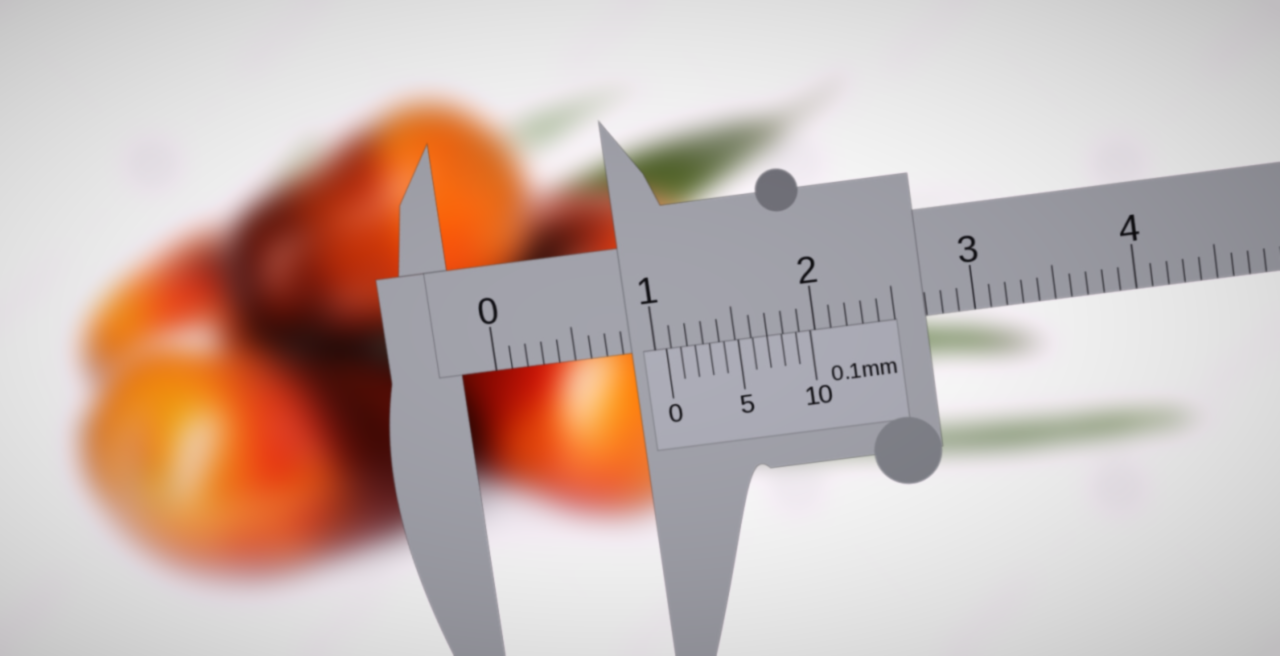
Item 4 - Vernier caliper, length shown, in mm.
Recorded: 10.7 mm
